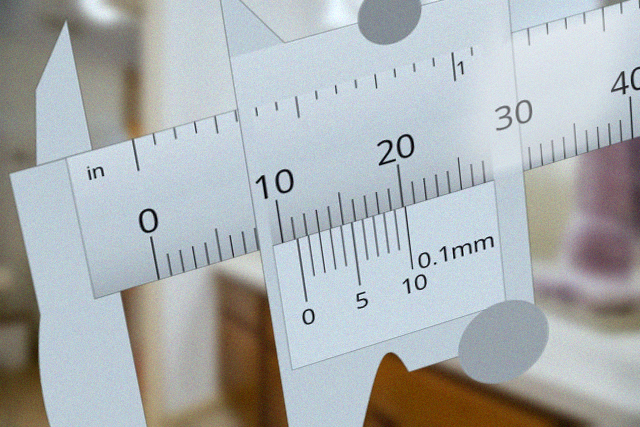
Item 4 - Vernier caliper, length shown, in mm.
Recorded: 11.2 mm
